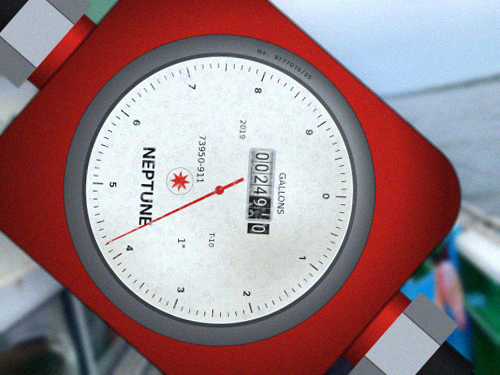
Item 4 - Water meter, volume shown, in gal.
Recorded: 24914.2 gal
